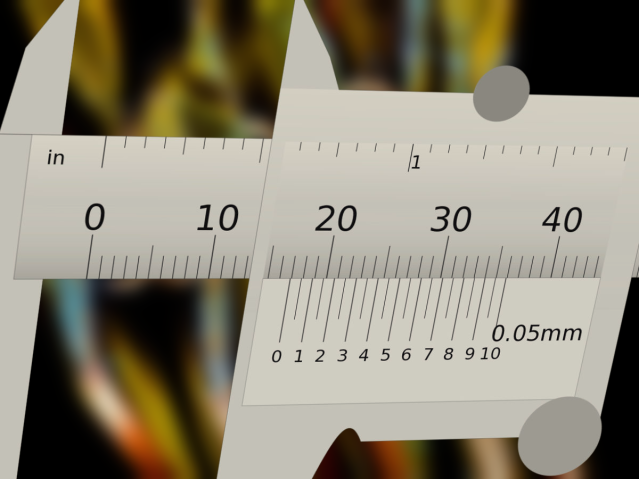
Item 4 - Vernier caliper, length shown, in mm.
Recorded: 16.9 mm
